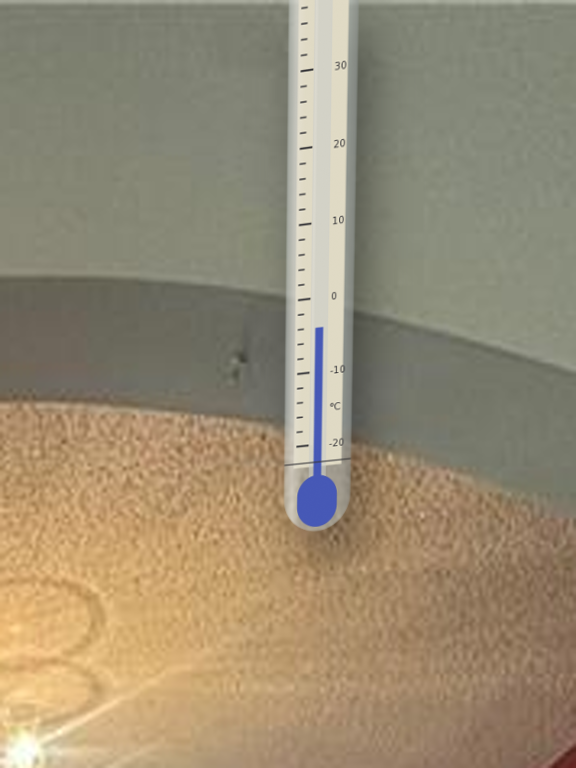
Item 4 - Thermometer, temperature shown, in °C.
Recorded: -4 °C
